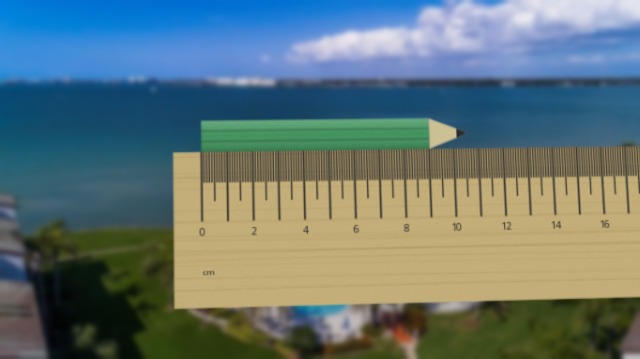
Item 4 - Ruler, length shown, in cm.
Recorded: 10.5 cm
